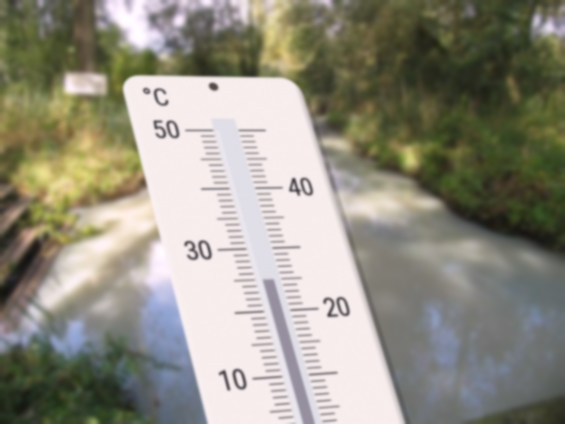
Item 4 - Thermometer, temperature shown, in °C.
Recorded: 25 °C
